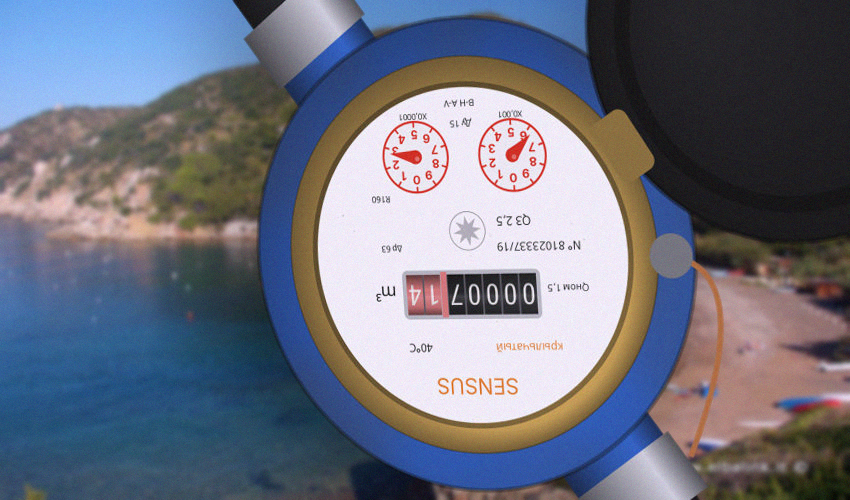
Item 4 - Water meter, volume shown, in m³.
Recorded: 7.1462 m³
